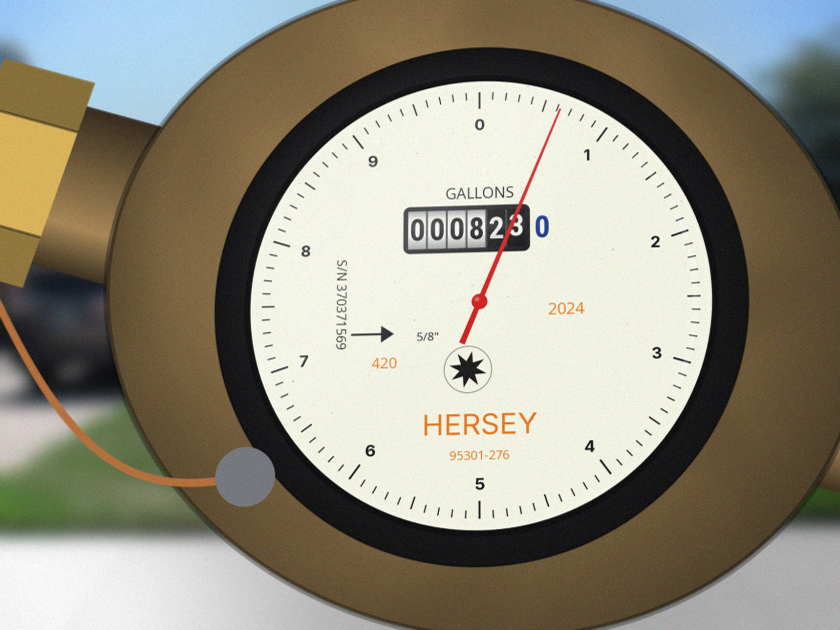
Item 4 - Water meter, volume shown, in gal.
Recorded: 8230.6 gal
